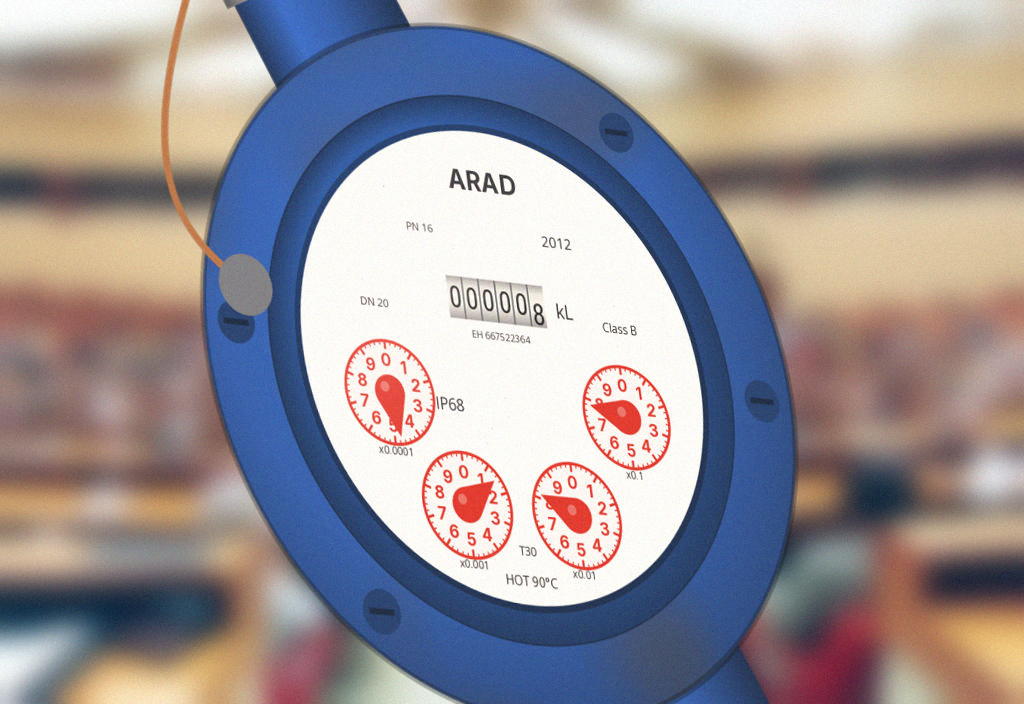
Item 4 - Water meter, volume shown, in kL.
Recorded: 7.7814 kL
